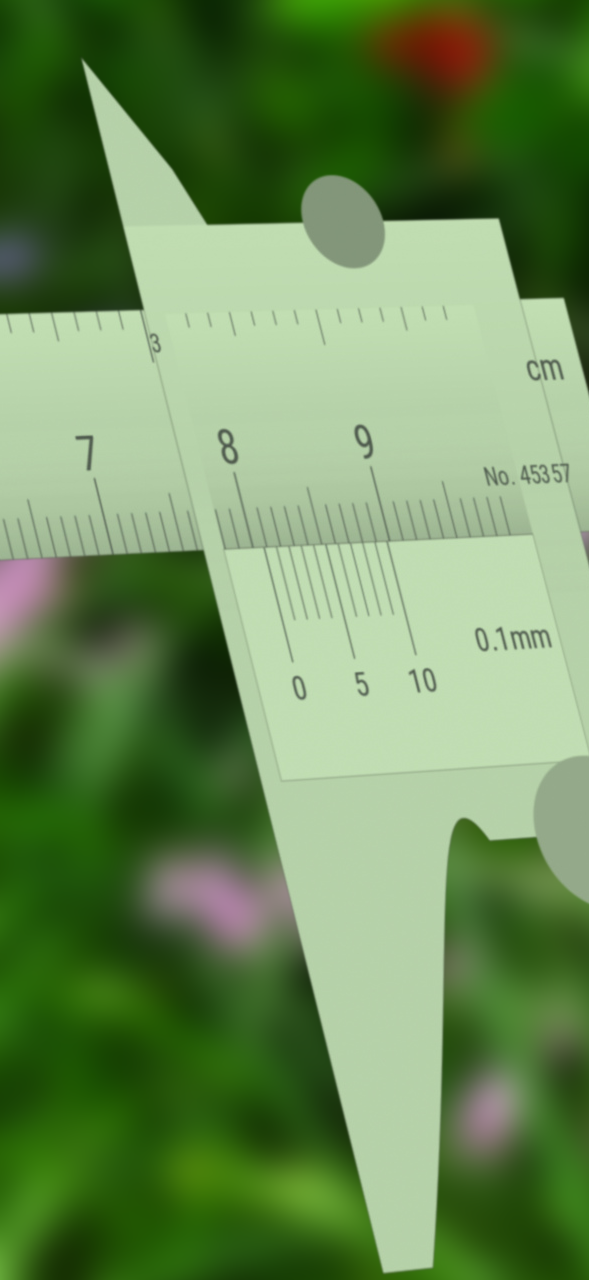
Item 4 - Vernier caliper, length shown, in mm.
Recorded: 80.8 mm
